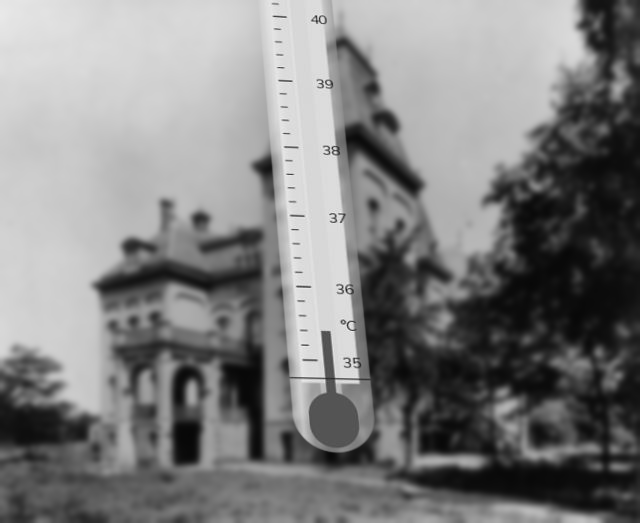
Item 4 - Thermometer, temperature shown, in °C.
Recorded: 35.4 °C
